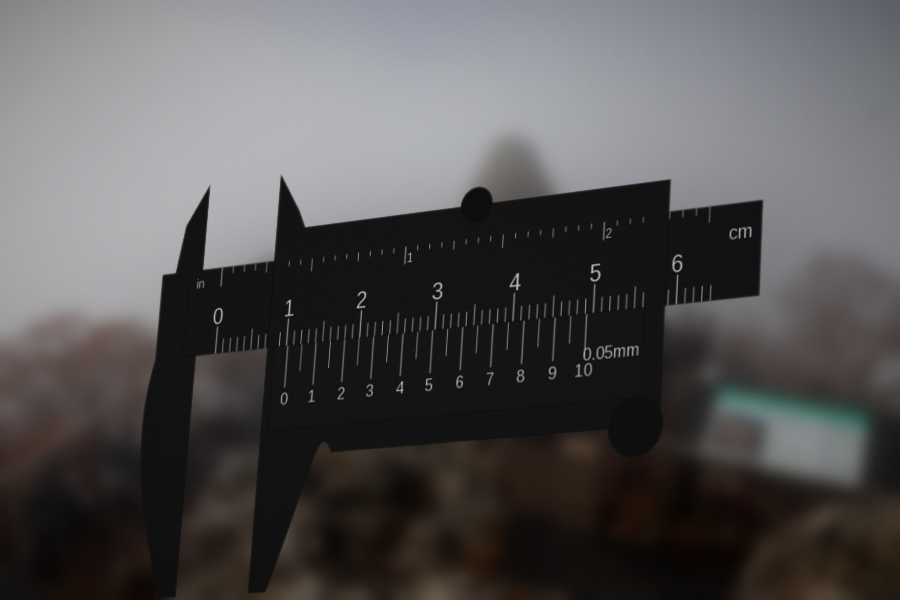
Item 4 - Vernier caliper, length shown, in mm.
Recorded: 10.2 mm
